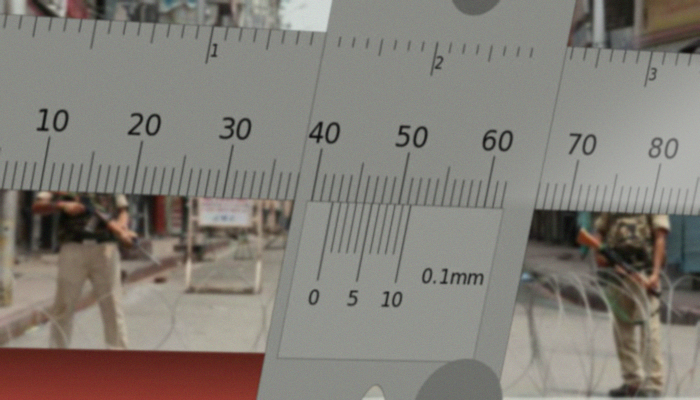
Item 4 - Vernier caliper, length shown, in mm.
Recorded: 42.4 mm
